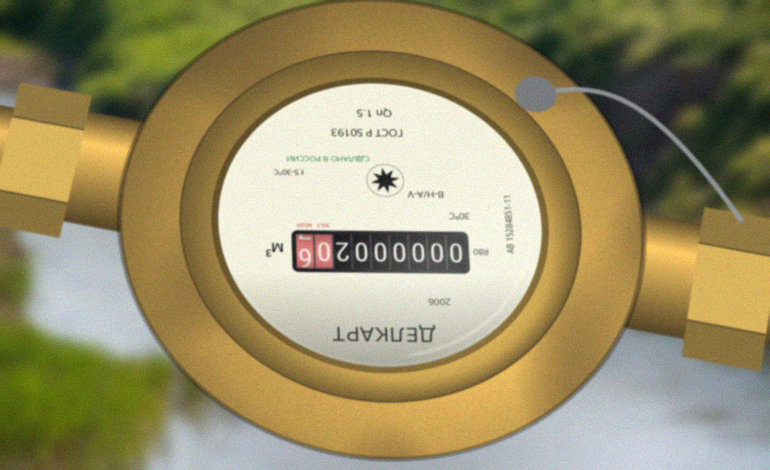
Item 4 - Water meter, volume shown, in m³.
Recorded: 2.06 m³
